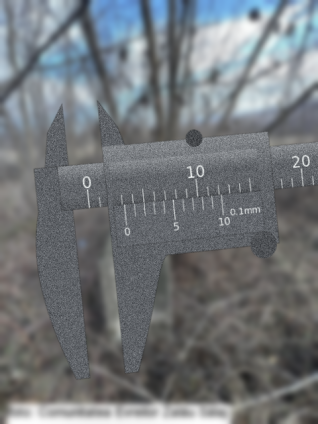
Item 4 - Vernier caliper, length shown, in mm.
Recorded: 3.2 mm
